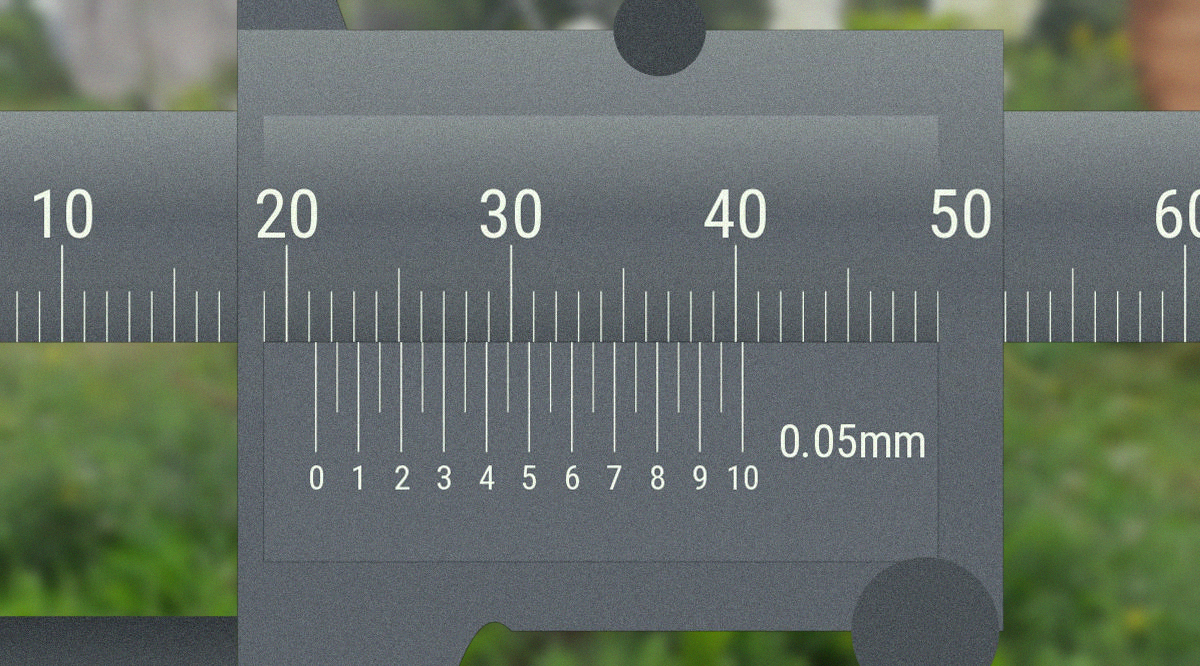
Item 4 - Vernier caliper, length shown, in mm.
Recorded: 21.3 mm
